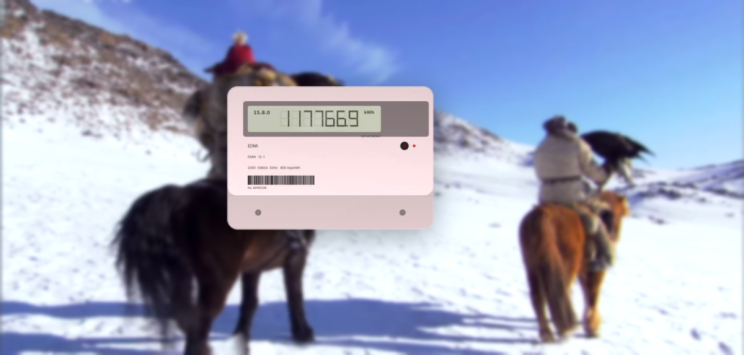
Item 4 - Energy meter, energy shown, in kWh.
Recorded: 117766.9 kWh
